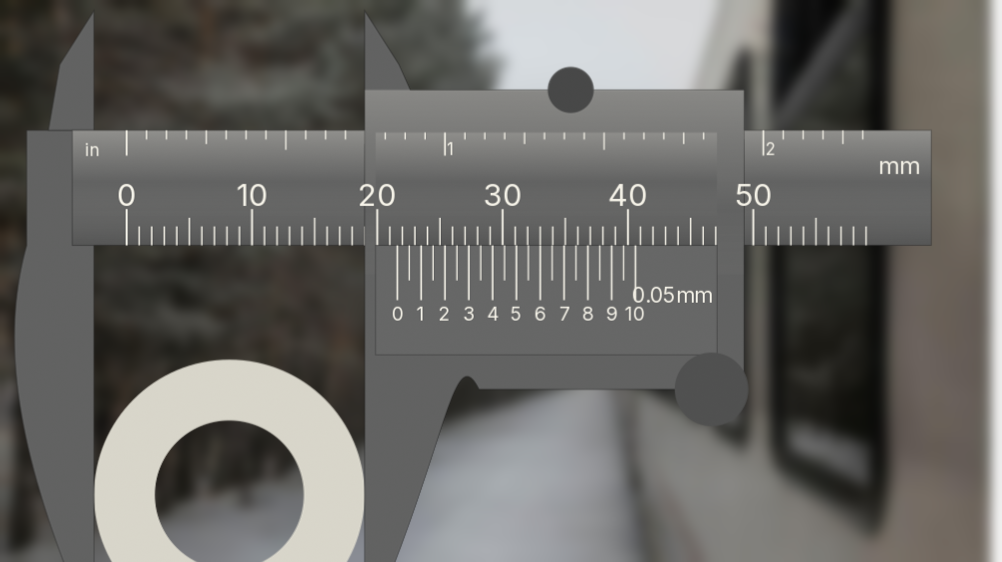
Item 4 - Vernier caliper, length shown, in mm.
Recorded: 21.6 mm
